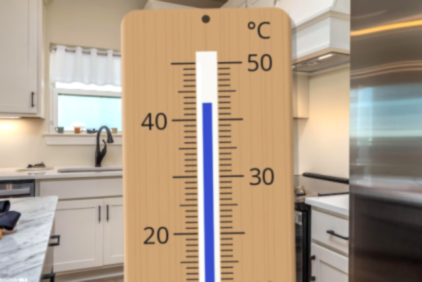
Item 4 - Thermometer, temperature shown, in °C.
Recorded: 43 °C
